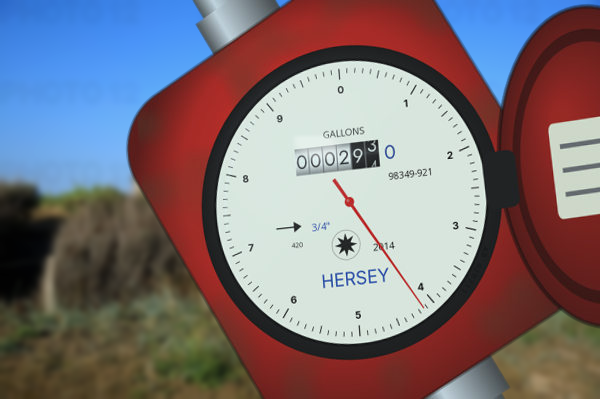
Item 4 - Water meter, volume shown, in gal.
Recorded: 2934.1 gal
